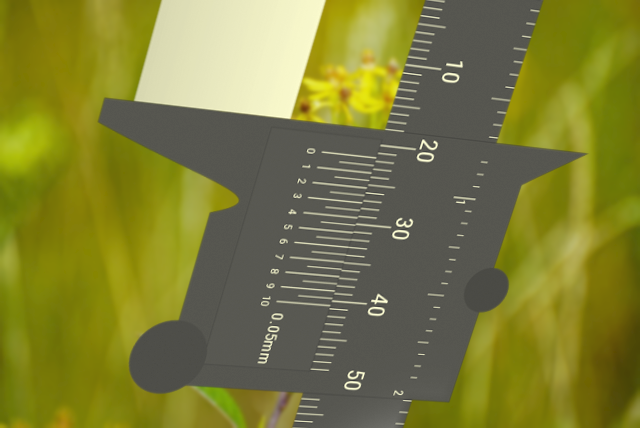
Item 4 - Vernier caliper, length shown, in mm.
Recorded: 21.6 mm
